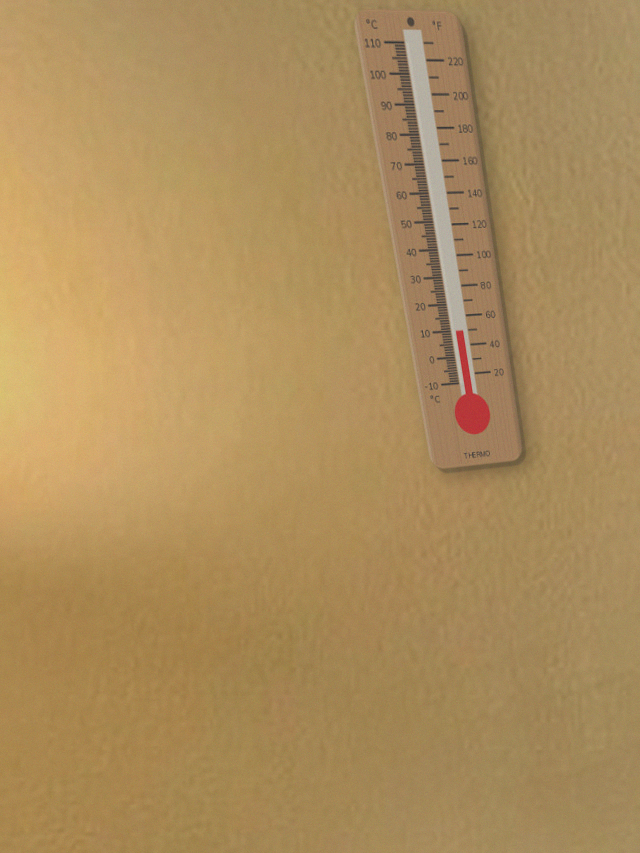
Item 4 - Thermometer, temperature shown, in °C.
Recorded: 10 °C
